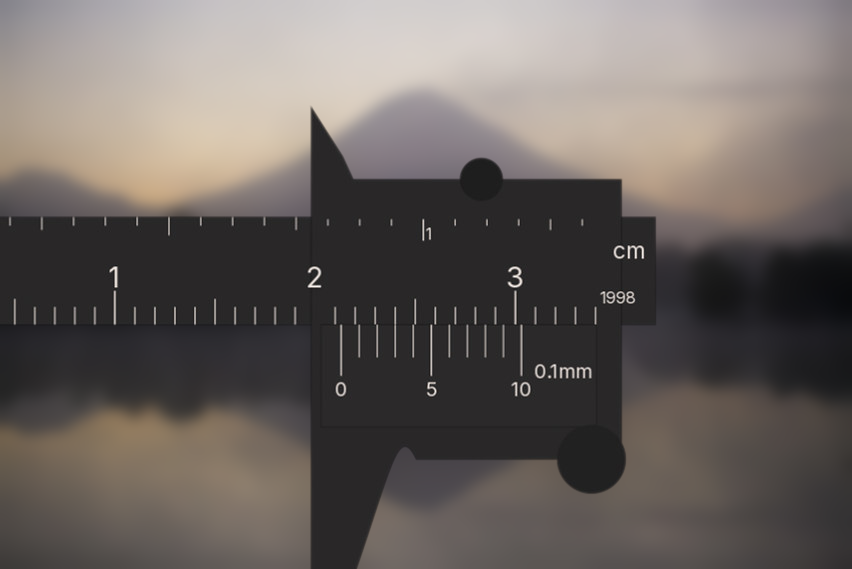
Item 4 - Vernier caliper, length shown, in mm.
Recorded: 21.3 mm
